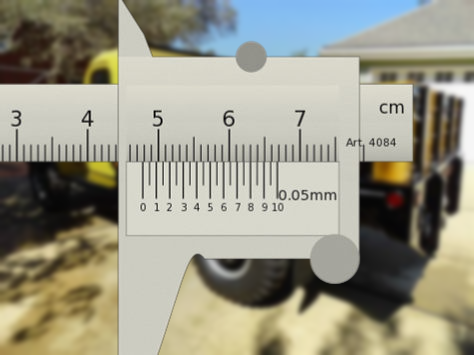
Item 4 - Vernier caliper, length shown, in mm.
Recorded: 47.8 mm
